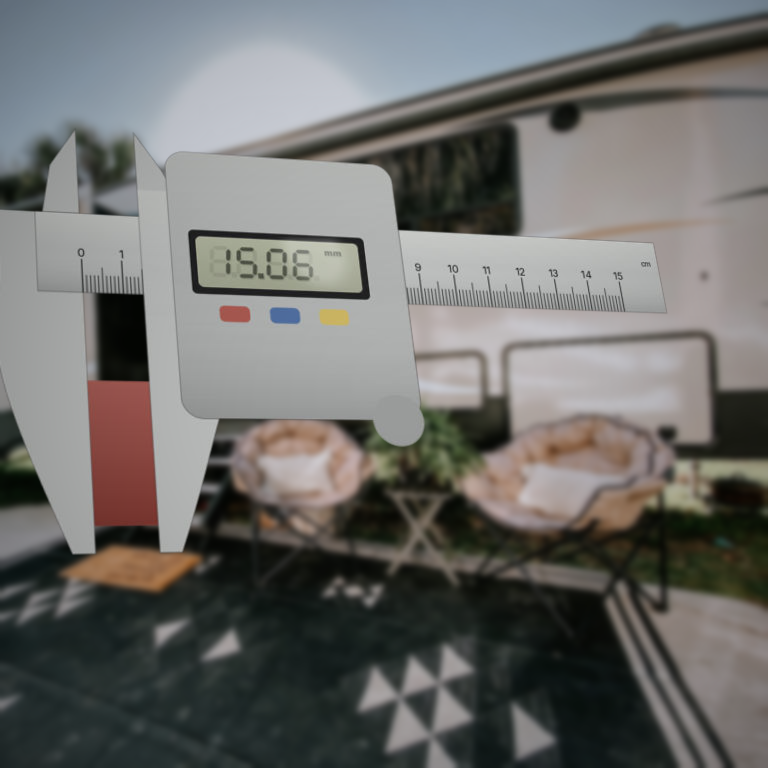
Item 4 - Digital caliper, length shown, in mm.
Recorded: 15.06 mm
